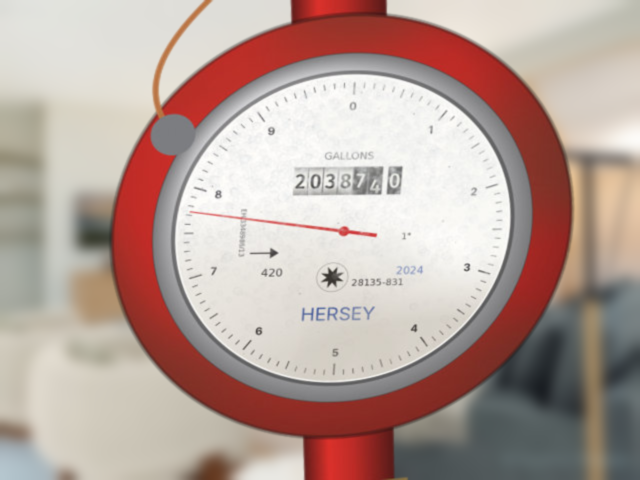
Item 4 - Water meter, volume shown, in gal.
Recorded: 2038737.7 gal
